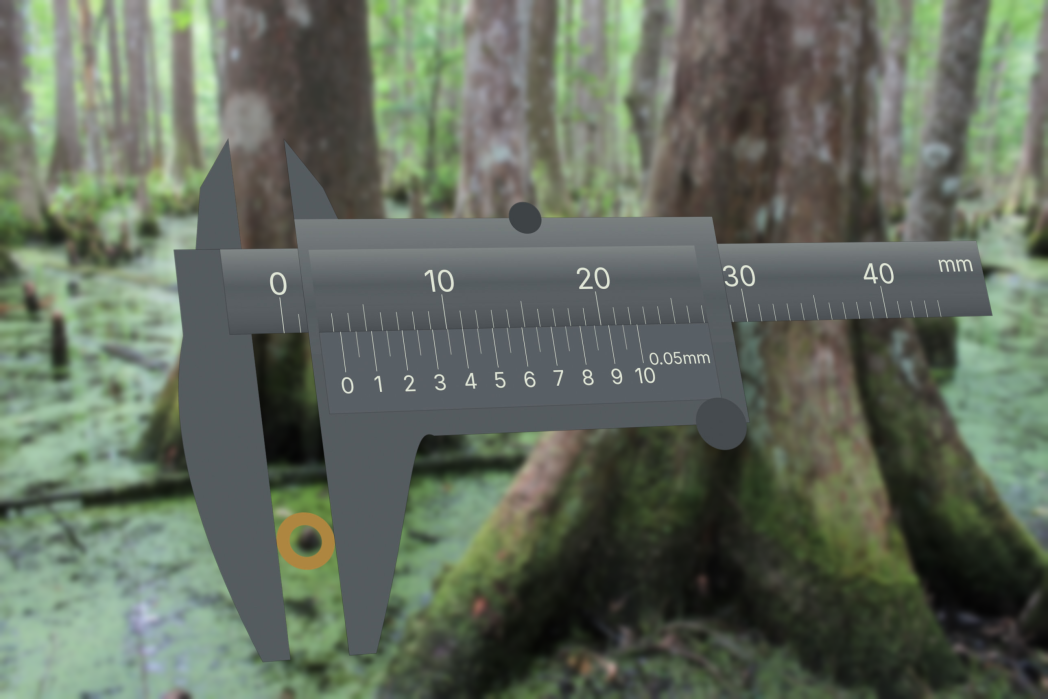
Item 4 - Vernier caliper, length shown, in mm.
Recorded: 3.4 mm
